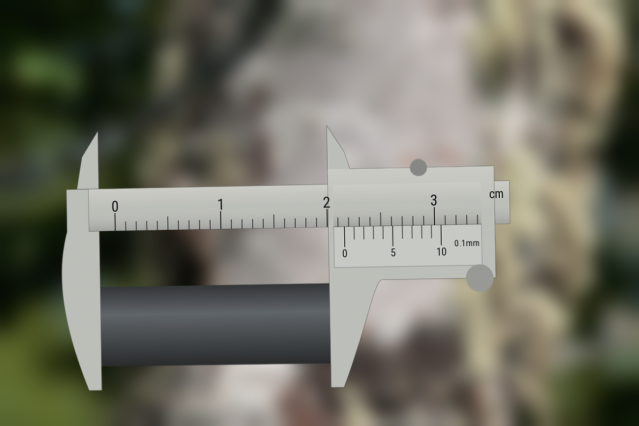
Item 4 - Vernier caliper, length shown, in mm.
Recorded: 21.6 mm
